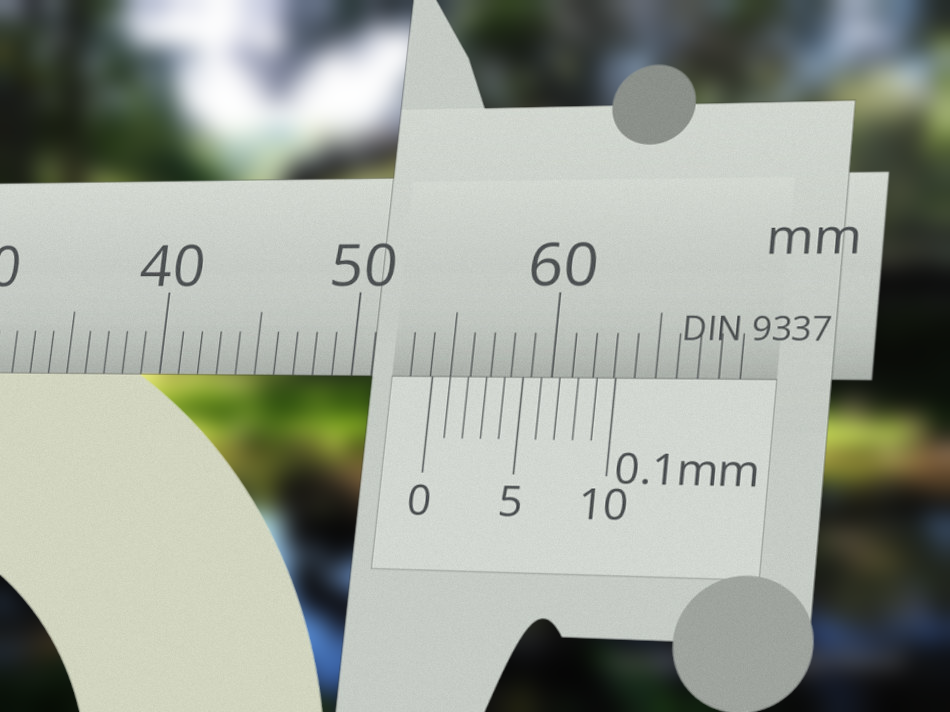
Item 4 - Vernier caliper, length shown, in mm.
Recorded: 54.1 mm
